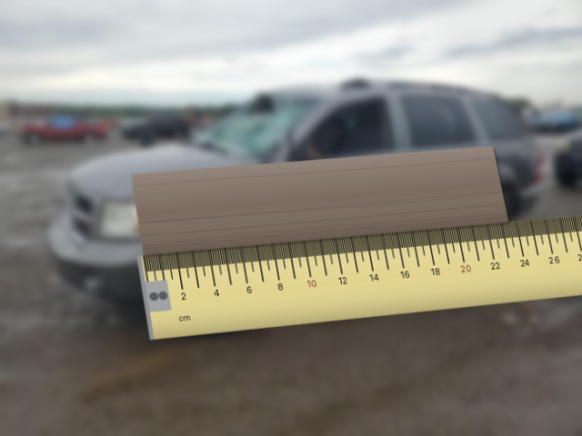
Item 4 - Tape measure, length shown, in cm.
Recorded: 23.5 cm
